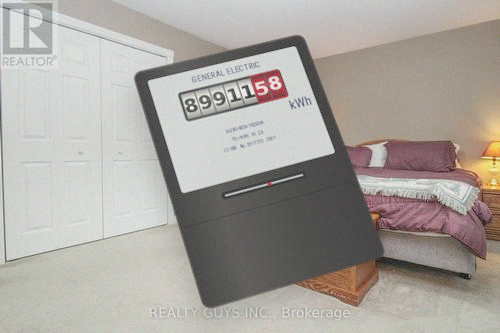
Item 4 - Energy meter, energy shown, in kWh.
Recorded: 89911.58 kWh
